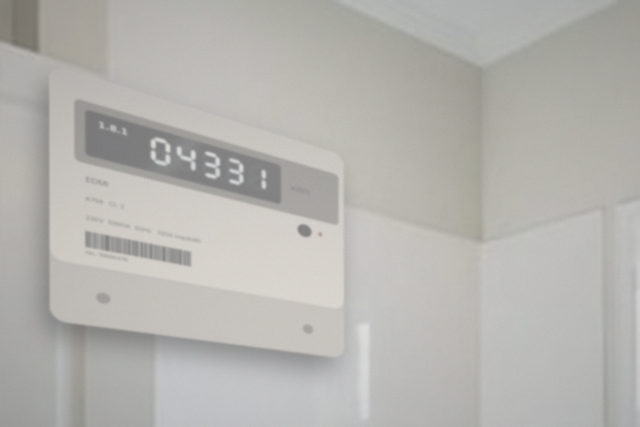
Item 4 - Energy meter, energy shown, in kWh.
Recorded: 4331 kWh
